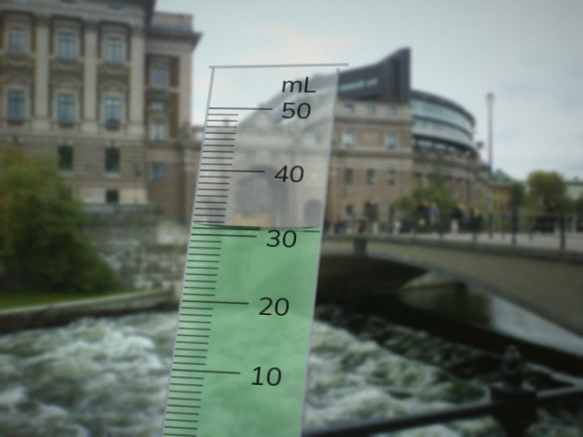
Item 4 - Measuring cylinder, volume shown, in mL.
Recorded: 31 mL
